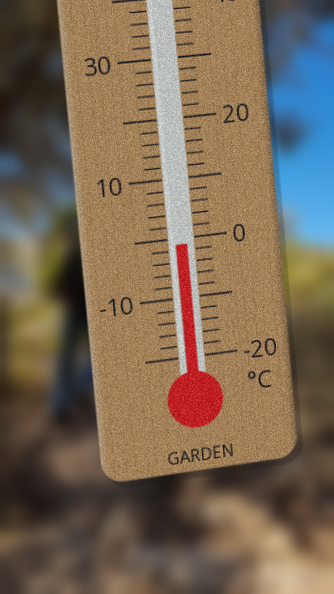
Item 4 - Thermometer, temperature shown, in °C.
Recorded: -1 °C
